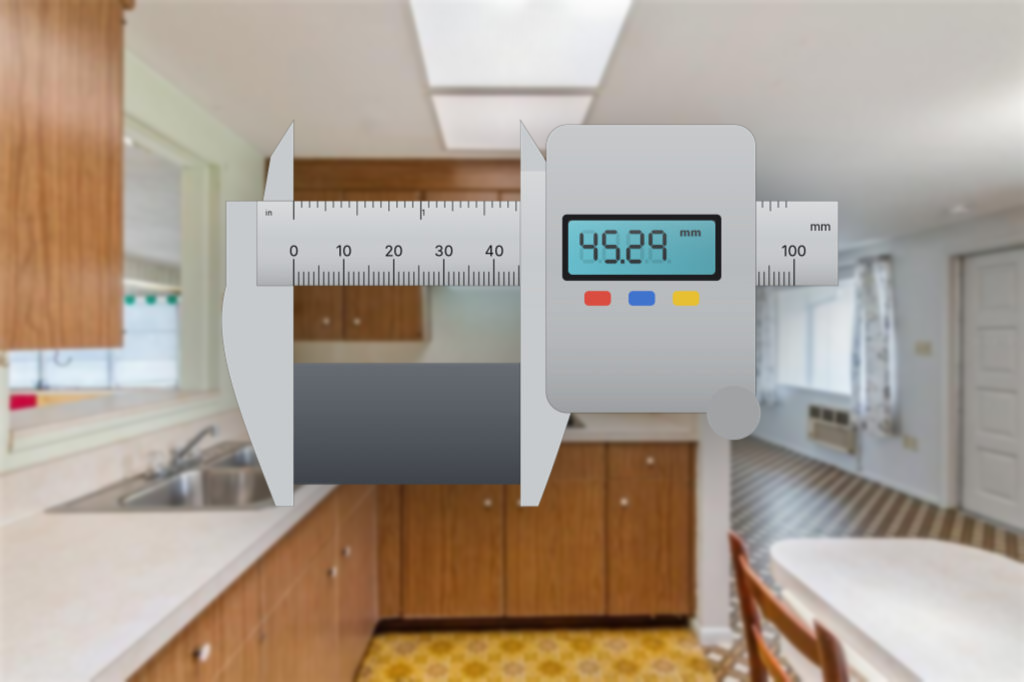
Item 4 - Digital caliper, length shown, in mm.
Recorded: 45.29 mm
